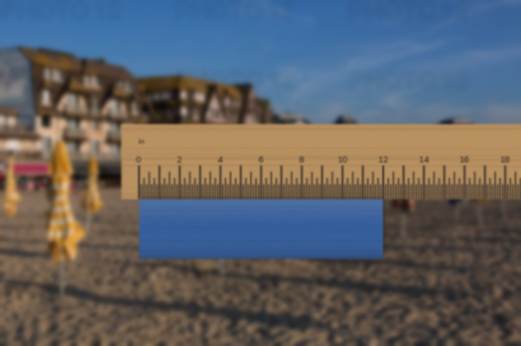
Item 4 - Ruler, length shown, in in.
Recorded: 12 in
